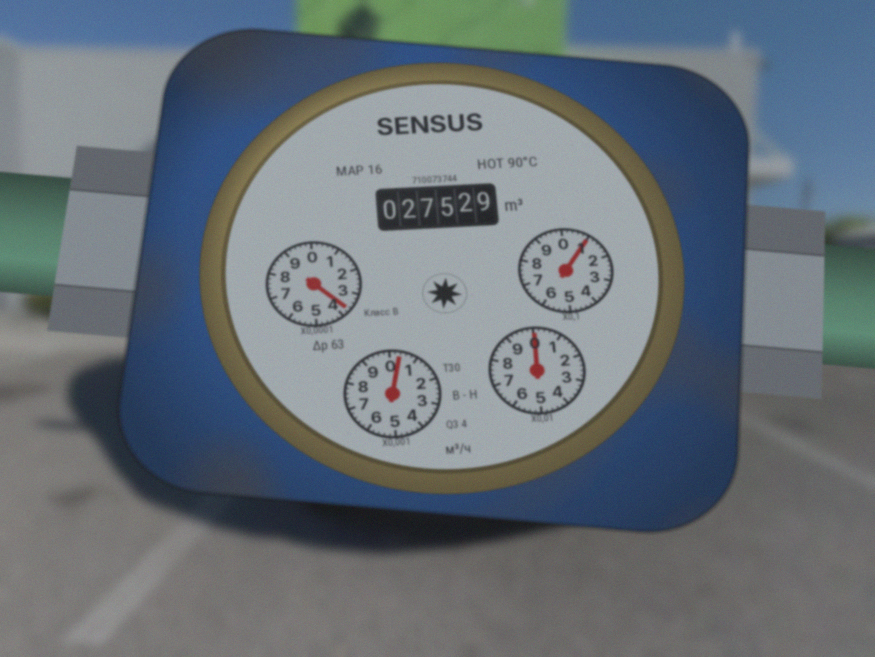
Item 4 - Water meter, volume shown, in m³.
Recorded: 27529.1003 m³
